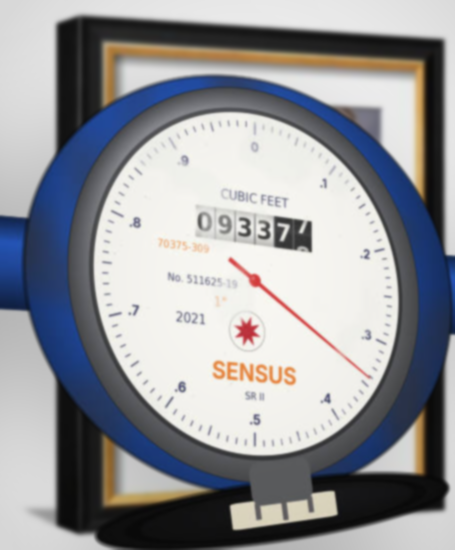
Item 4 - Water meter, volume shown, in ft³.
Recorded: 93377.34 ft³
